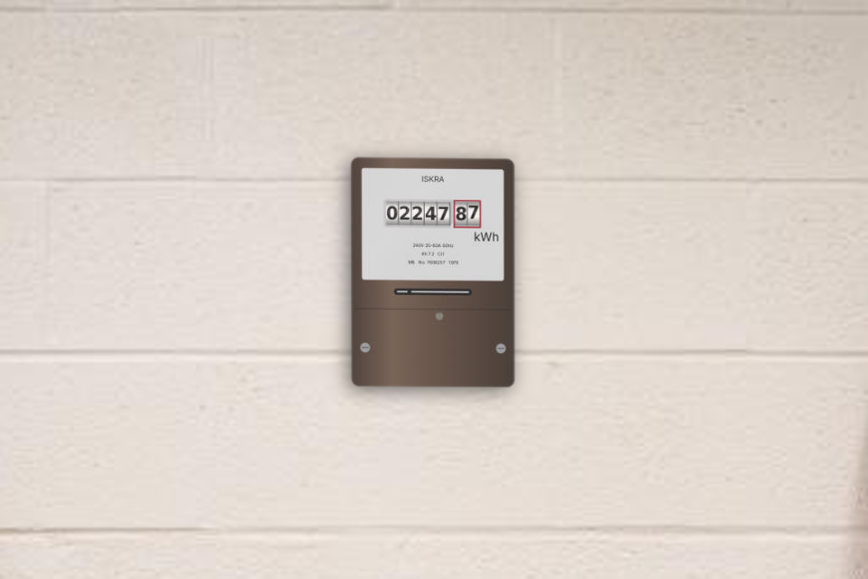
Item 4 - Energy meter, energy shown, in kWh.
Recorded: 2247.87 kWh
